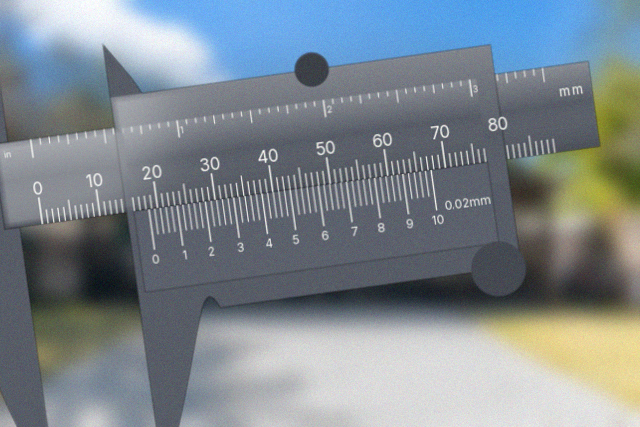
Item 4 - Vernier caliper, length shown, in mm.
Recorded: 18.5 mm
